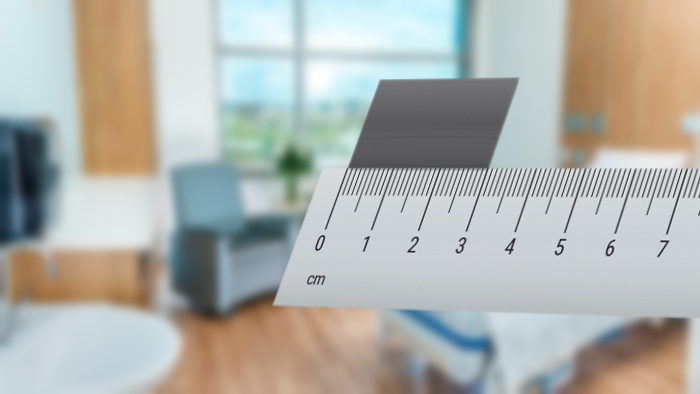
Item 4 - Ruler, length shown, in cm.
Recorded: 3 cm
